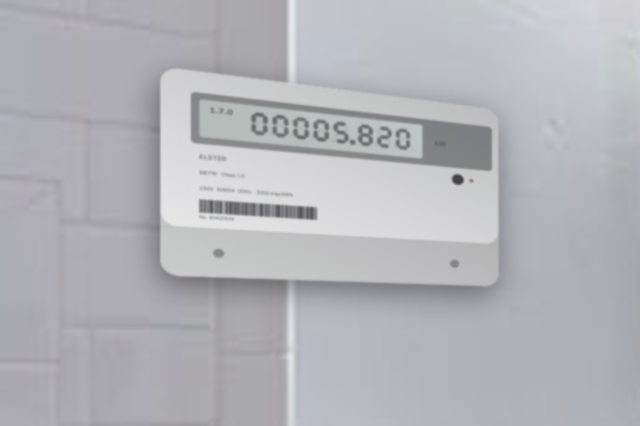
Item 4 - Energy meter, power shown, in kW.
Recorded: 5.820 kW
